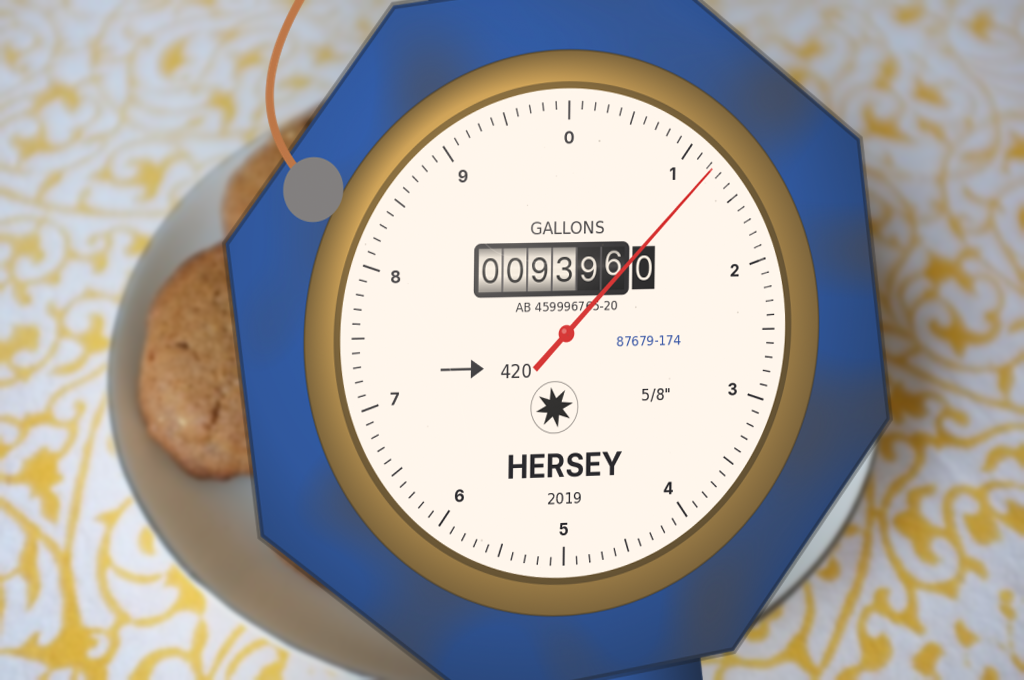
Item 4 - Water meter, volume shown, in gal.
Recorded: 93961.2 gal
